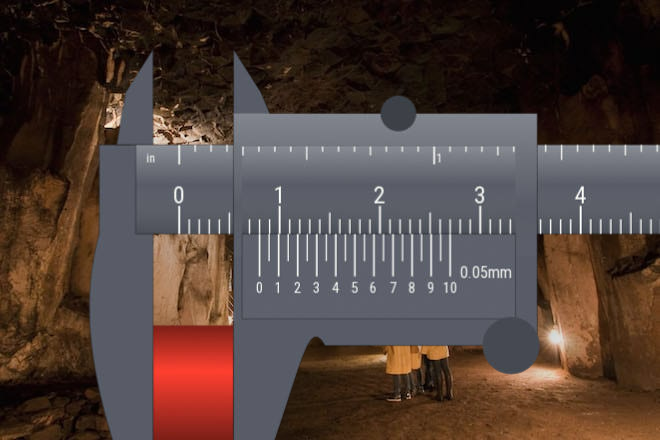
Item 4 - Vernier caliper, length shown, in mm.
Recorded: 8.0 mm
